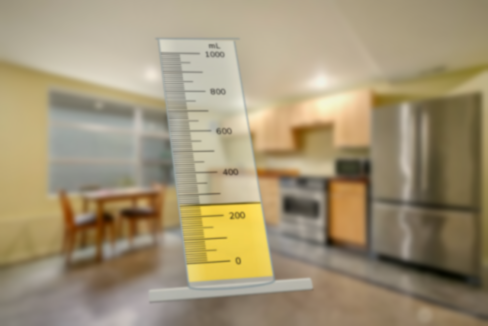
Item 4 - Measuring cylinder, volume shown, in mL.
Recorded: 250 mL
